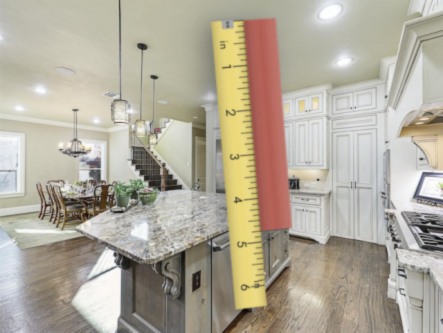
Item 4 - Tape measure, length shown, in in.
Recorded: 4.75 in
